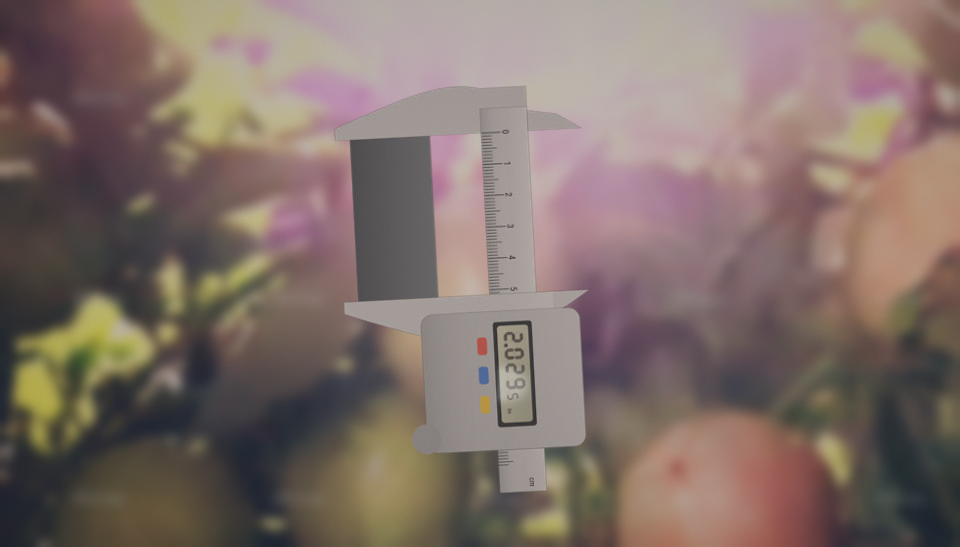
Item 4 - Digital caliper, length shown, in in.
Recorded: 2.0295 in
